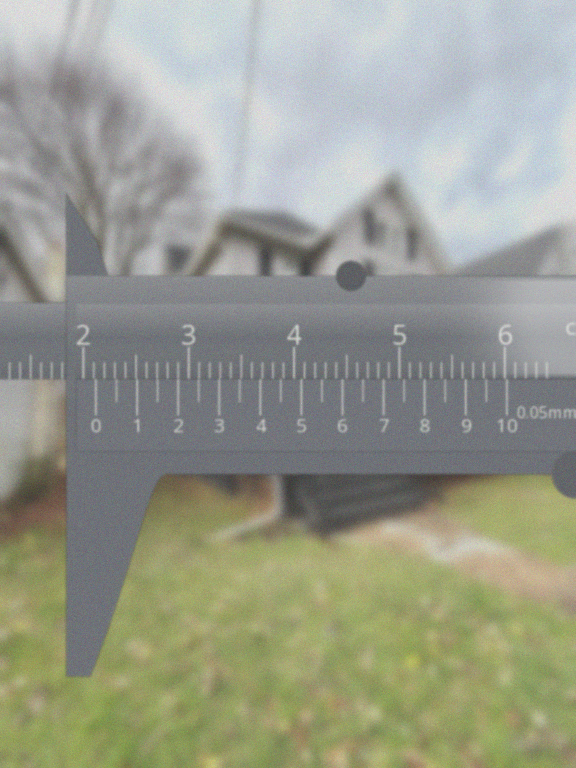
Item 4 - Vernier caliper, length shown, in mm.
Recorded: 21.2 mm
